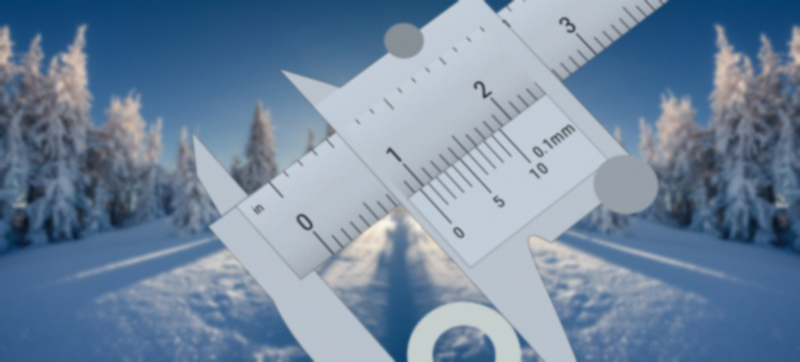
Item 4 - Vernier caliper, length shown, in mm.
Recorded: 9.6 mm
